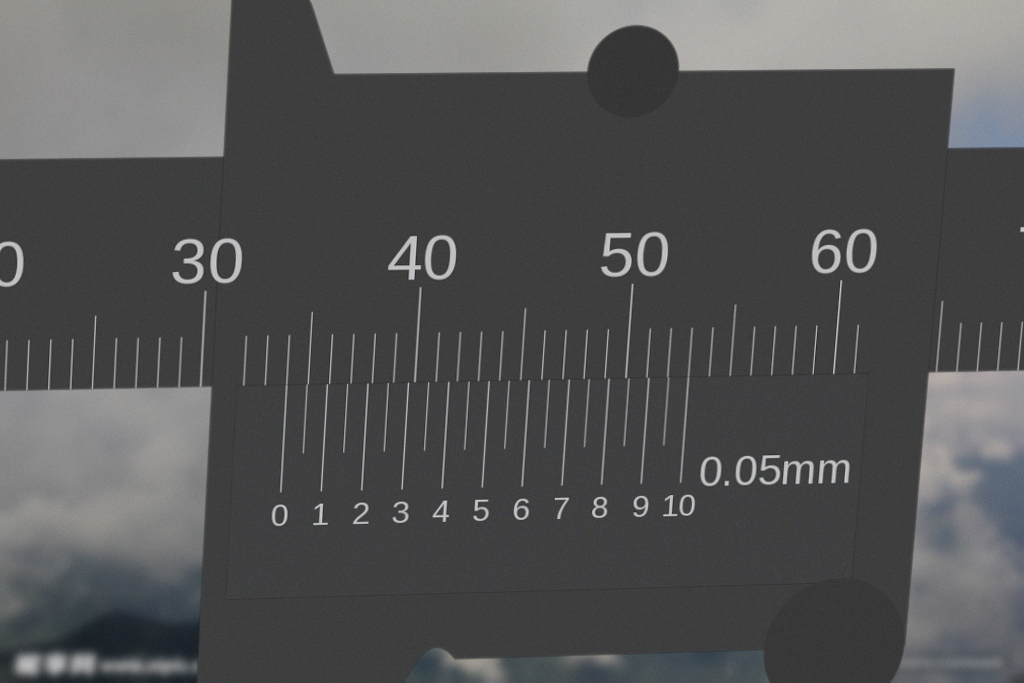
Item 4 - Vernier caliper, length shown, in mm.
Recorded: 34.0 mm
